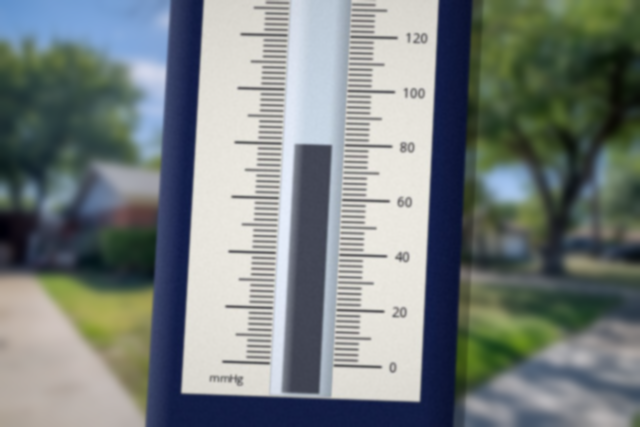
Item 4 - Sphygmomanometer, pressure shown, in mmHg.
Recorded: 80 mmHg
